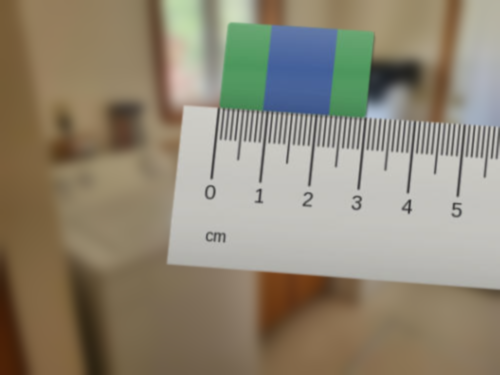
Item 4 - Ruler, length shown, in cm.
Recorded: 3 cm
